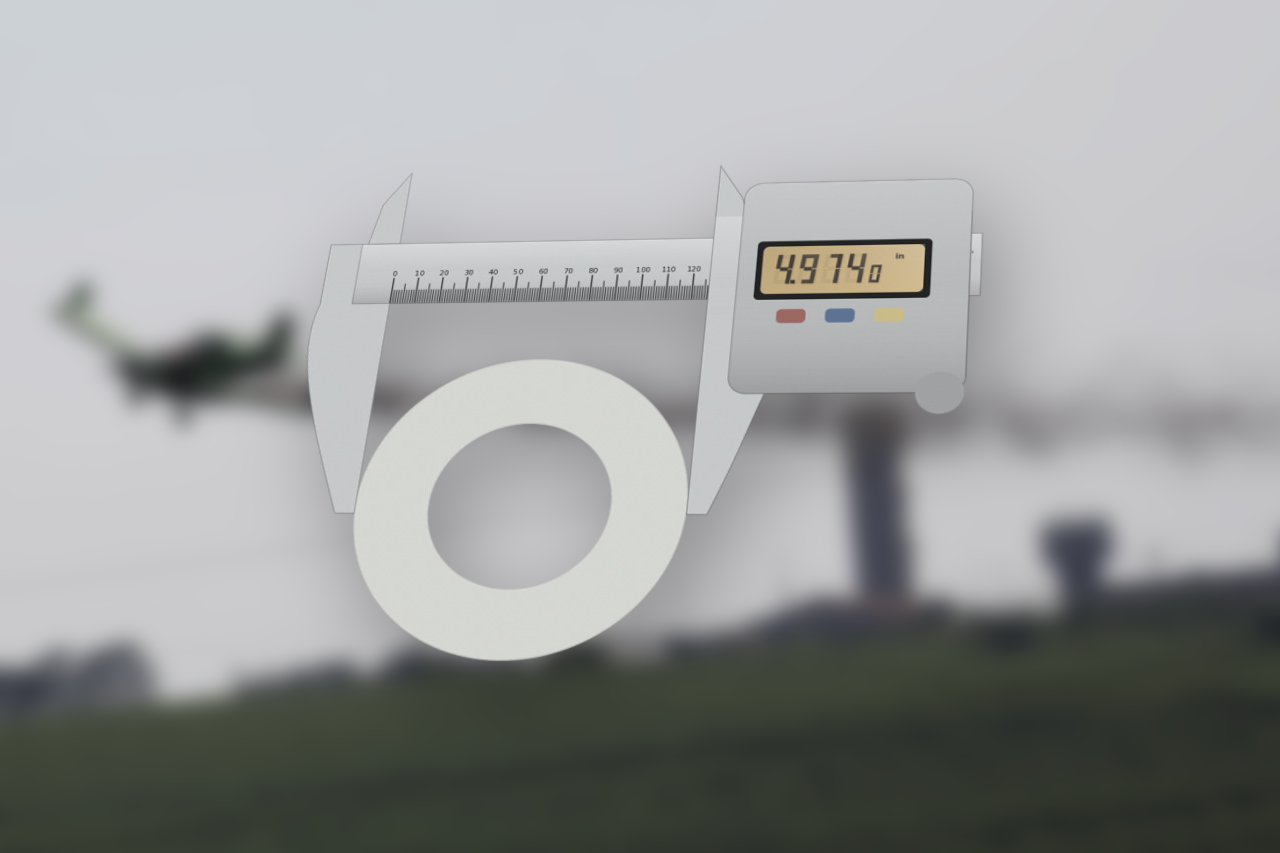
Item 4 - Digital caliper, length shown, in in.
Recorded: 4.9740 in
